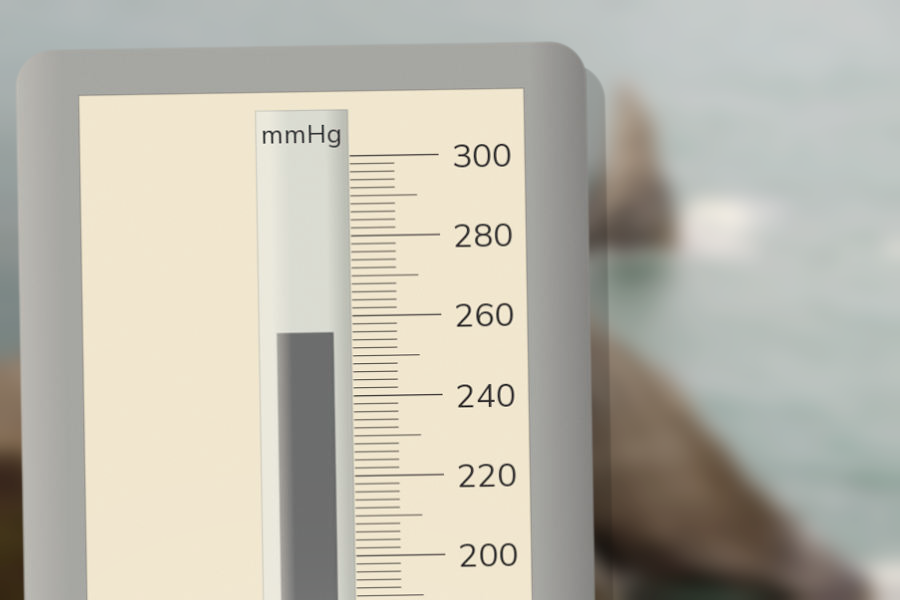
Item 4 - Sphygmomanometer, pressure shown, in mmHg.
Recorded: 256 mmHg
